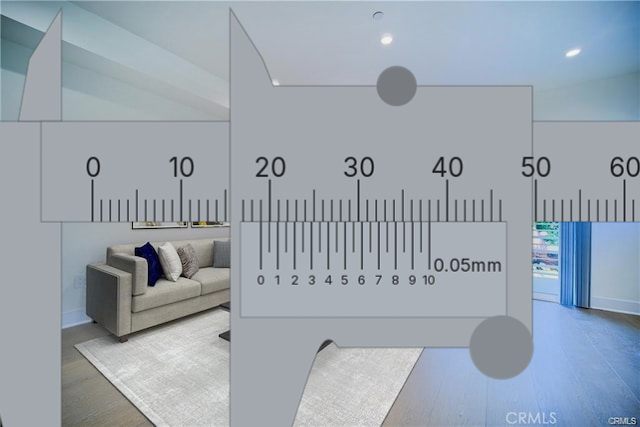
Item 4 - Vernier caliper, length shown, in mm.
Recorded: 19.0 mm
